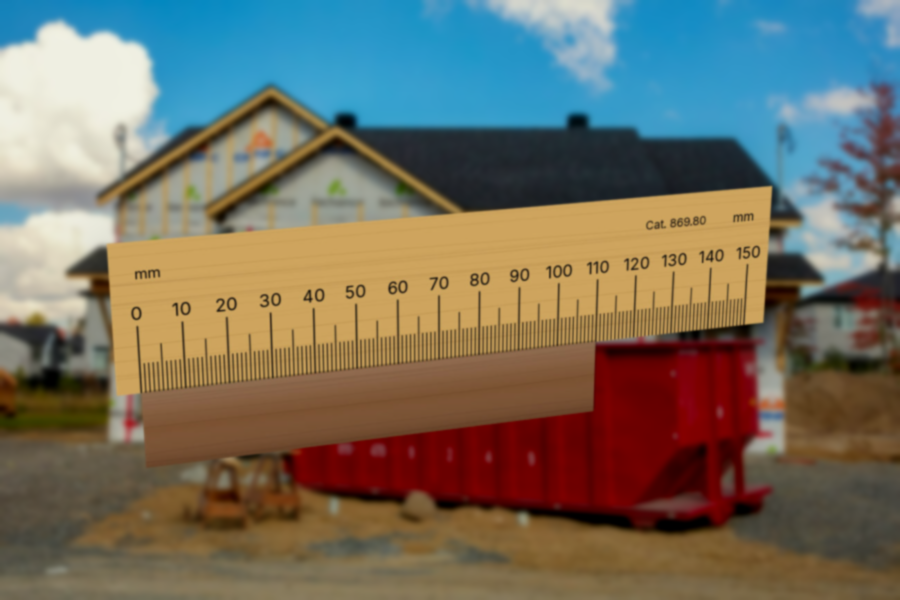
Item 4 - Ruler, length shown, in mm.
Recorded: 110 mm
